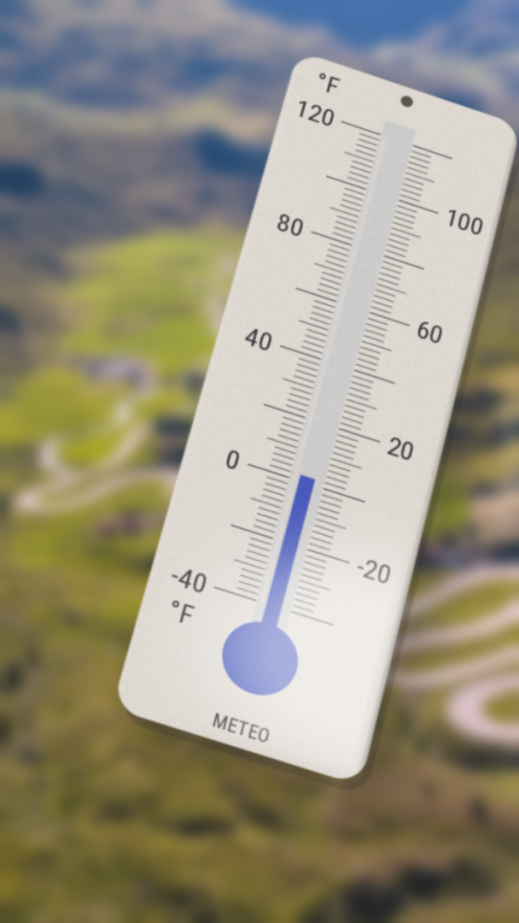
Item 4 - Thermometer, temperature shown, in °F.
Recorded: 2 °F
